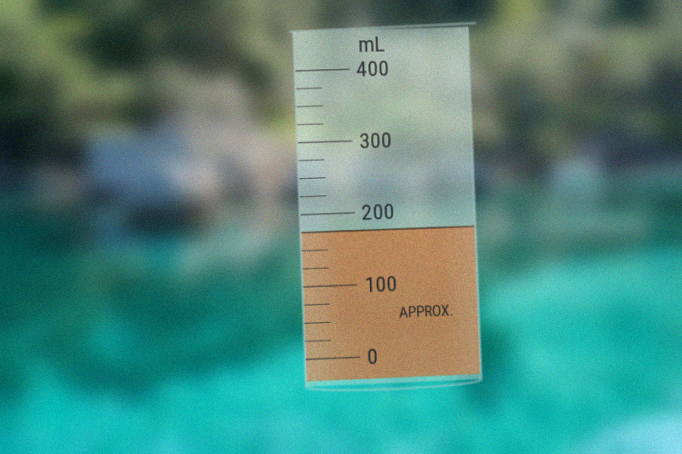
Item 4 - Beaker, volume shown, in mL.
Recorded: 175 mL
